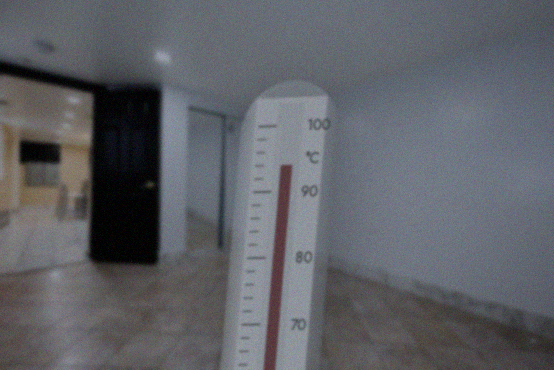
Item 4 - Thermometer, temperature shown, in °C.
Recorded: 94 °C
